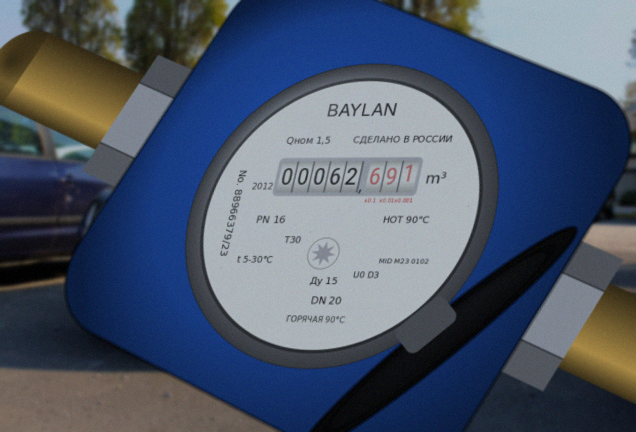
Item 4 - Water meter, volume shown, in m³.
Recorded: 62.691 m³
